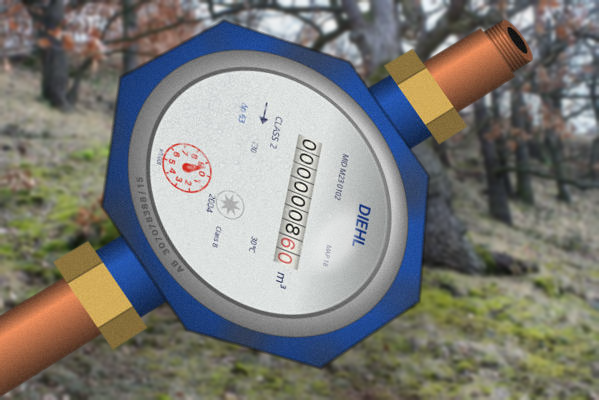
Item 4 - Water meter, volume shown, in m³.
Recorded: 8.599 m³
